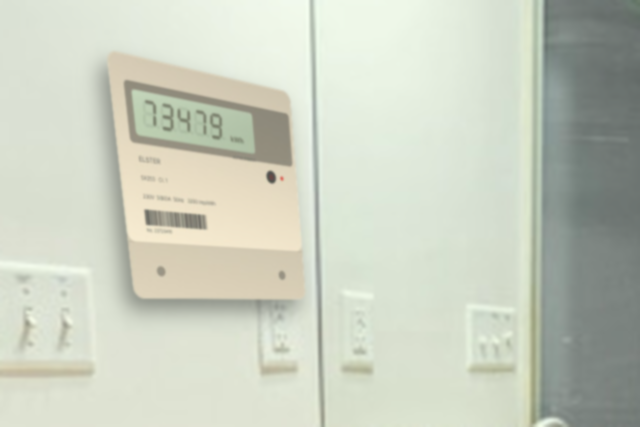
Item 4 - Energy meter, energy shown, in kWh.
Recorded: 73479 kWh
